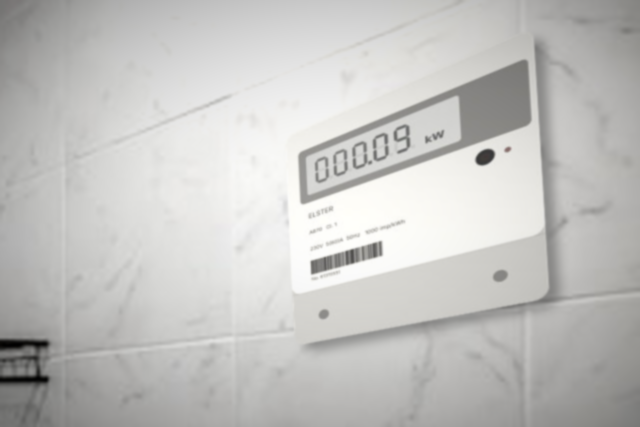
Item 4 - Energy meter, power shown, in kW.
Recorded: 0.09 kW
